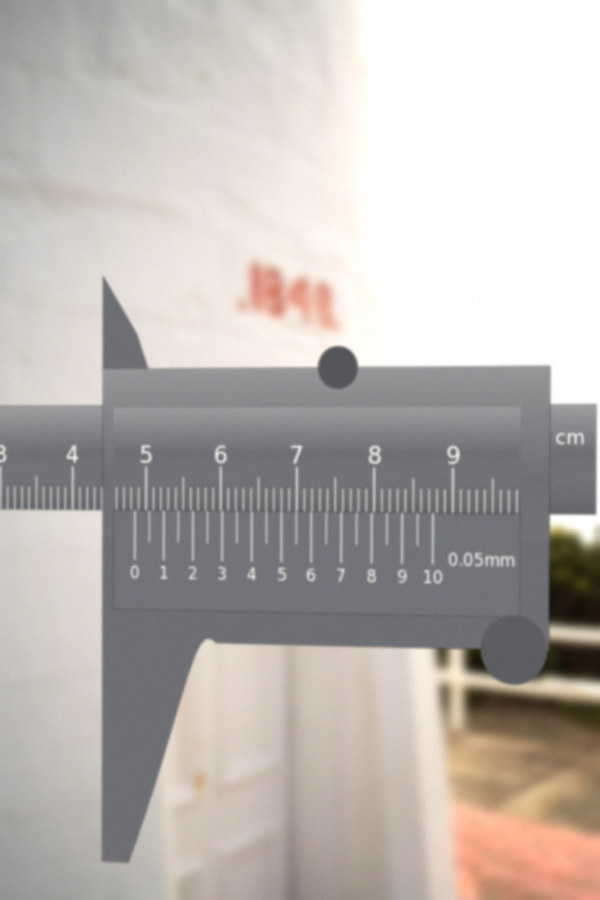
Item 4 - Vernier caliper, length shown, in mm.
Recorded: 48.5 mm
